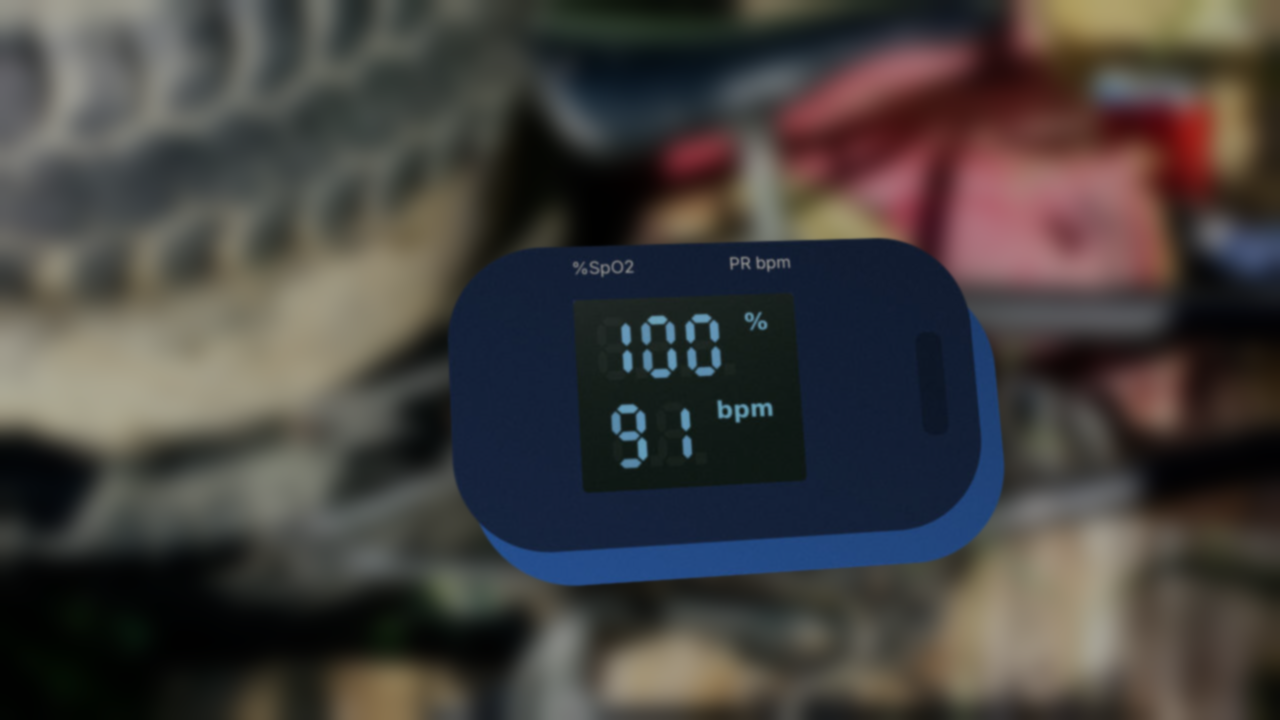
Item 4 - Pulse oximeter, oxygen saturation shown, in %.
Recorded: 100 %
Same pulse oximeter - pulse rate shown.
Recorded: 91 bpm
